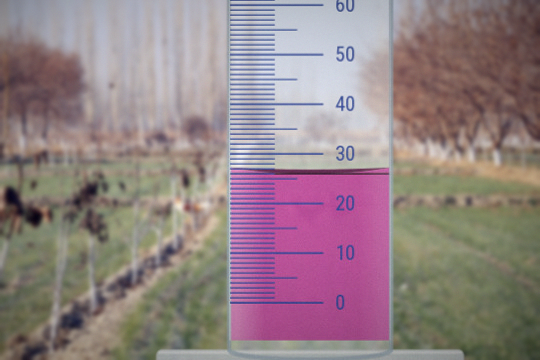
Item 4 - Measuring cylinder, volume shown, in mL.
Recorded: 26 mL
